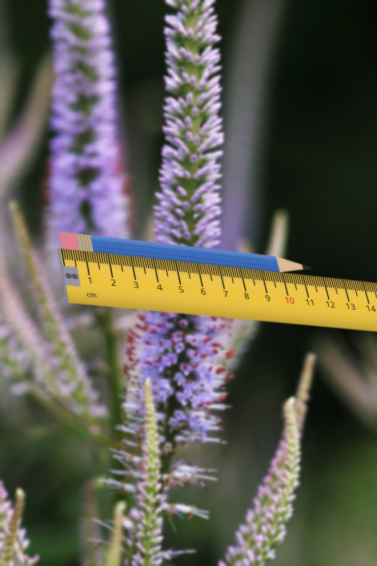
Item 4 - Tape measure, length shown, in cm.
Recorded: 11.5 cm
